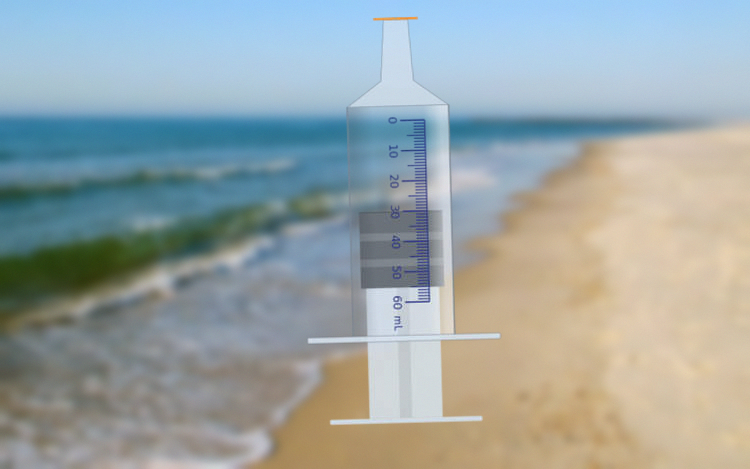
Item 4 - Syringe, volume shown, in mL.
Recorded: 30 mL
